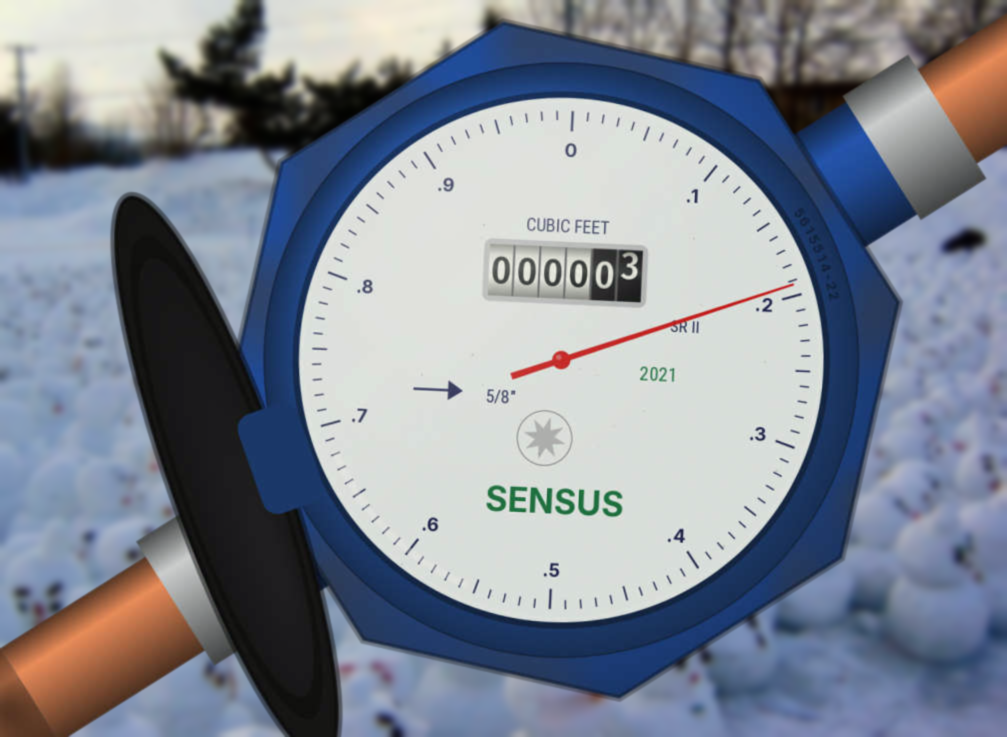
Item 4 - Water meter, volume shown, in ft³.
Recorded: 3.19 ft³
